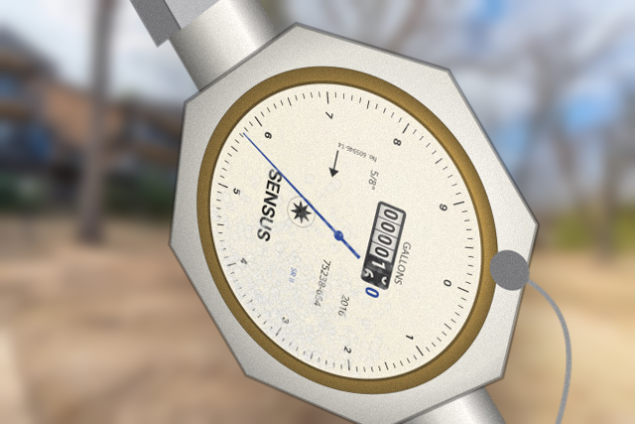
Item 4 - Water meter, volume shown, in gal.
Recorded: 155.7 gal
